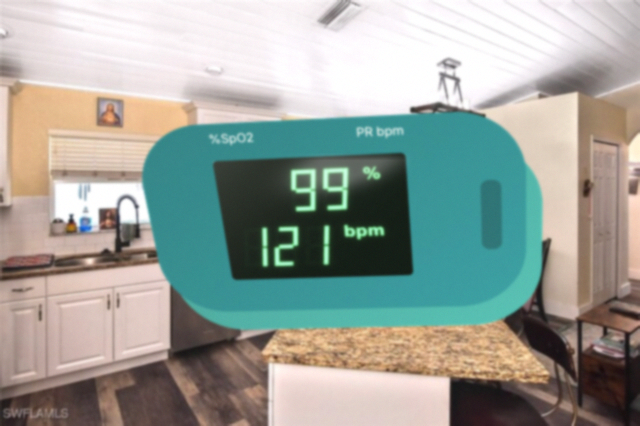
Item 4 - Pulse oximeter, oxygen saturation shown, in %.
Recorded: 99 %
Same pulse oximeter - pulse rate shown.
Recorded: 121 bpm
